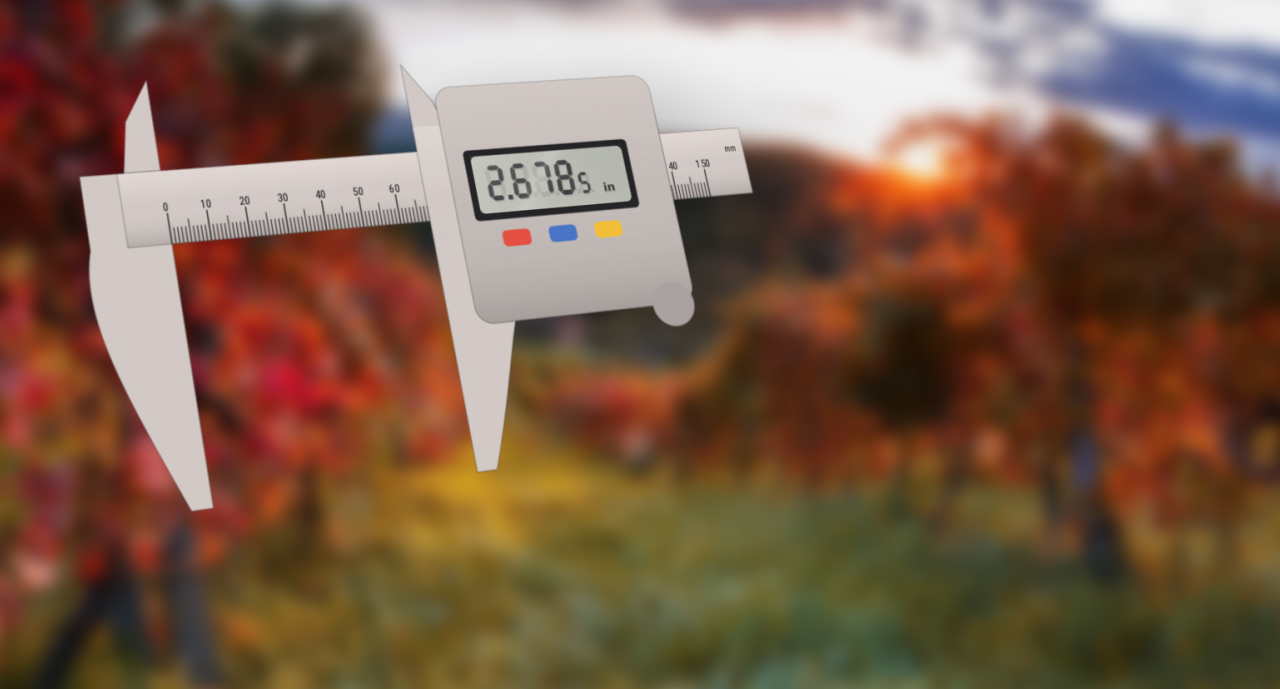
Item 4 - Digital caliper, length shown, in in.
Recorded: 2.6785 in
